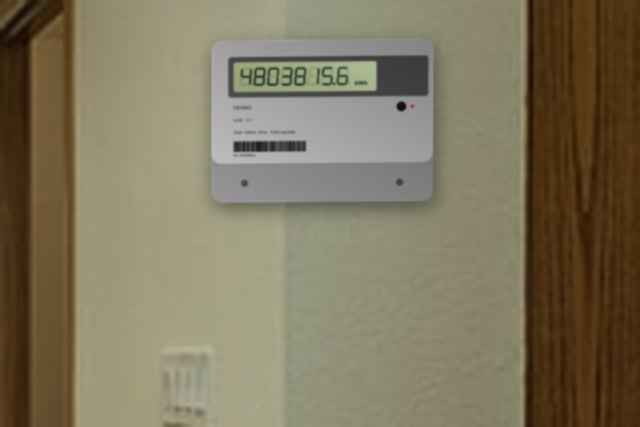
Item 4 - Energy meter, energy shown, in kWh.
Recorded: 4803815.6 kWh
